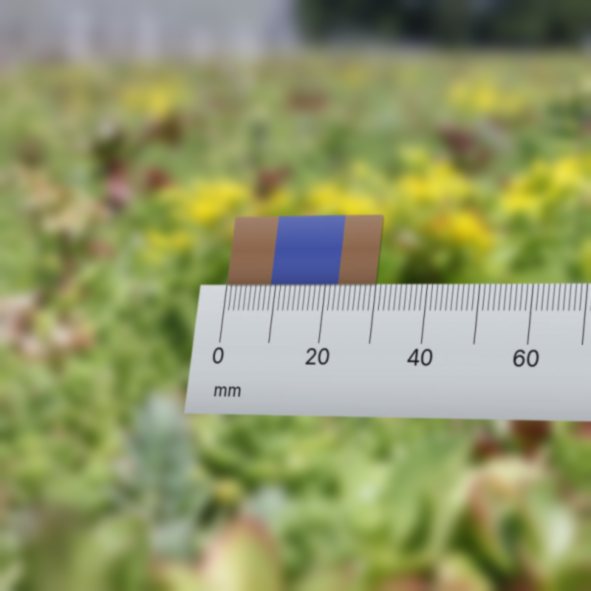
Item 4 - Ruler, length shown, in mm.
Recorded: 30 mm
